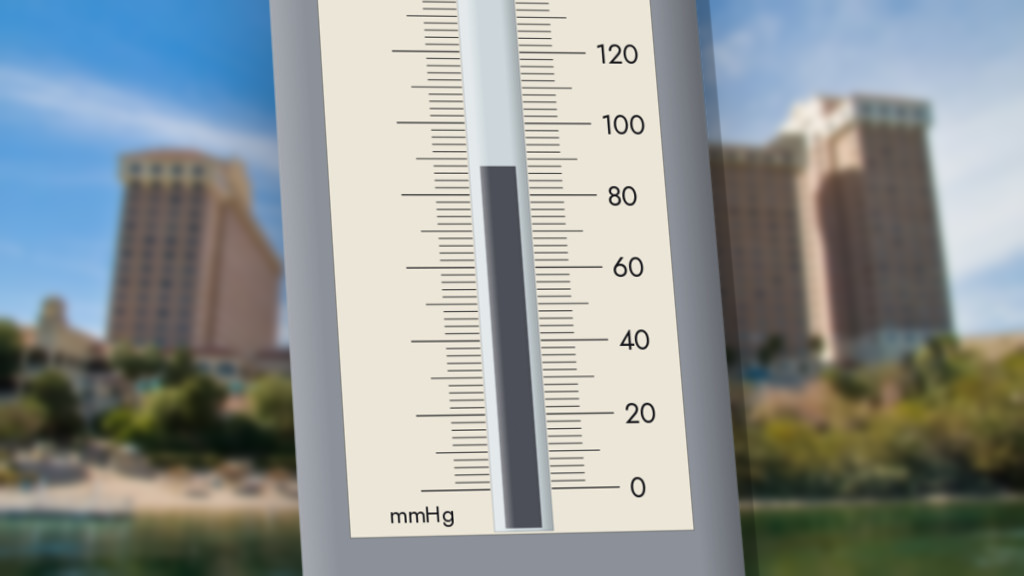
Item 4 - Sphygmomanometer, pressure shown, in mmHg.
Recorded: 88 mmHg
